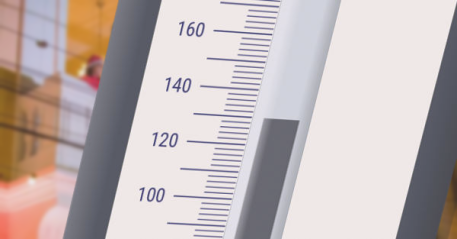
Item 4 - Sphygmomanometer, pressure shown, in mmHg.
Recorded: 130 mmHg
